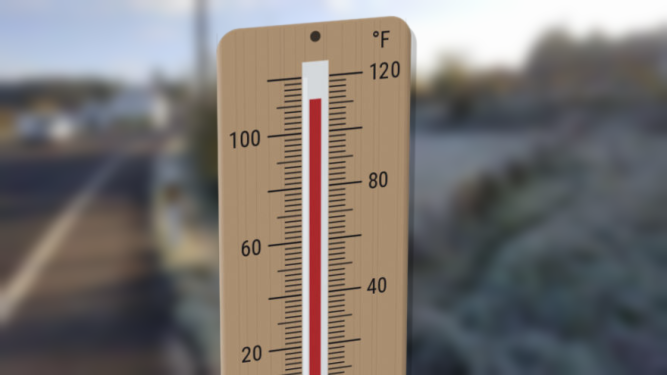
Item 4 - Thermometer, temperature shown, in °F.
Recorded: 112 °F
